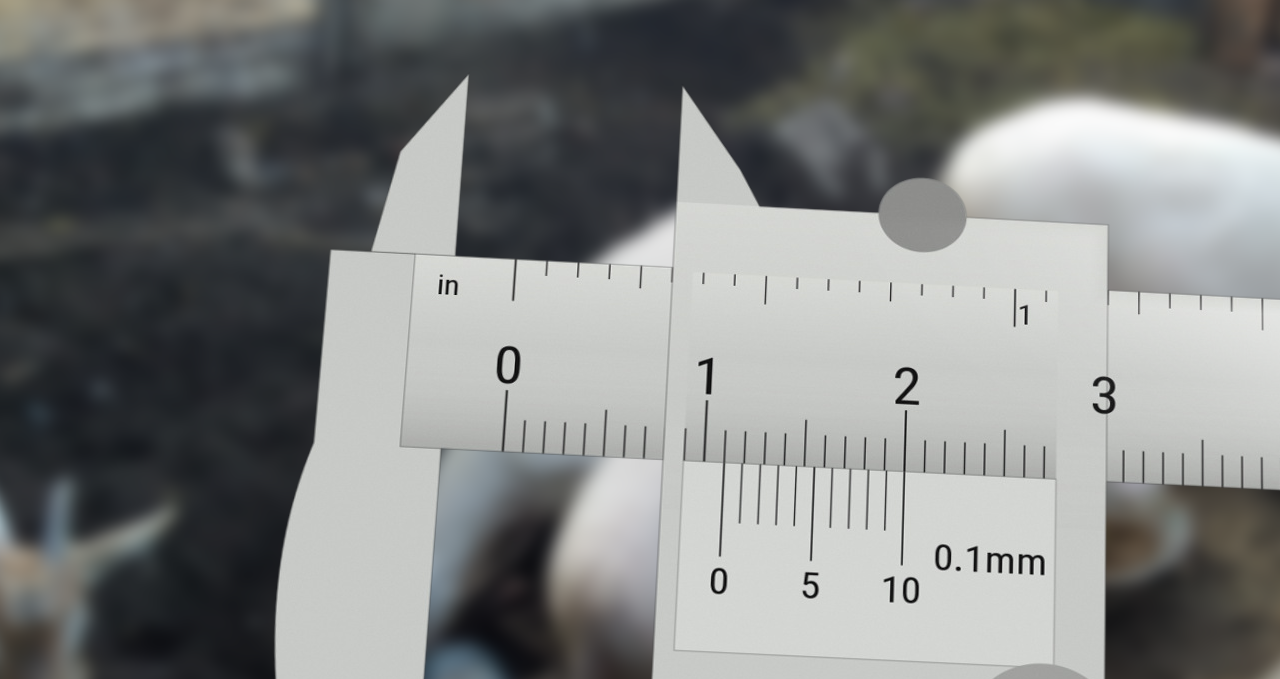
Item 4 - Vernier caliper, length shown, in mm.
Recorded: 11.0 mm
